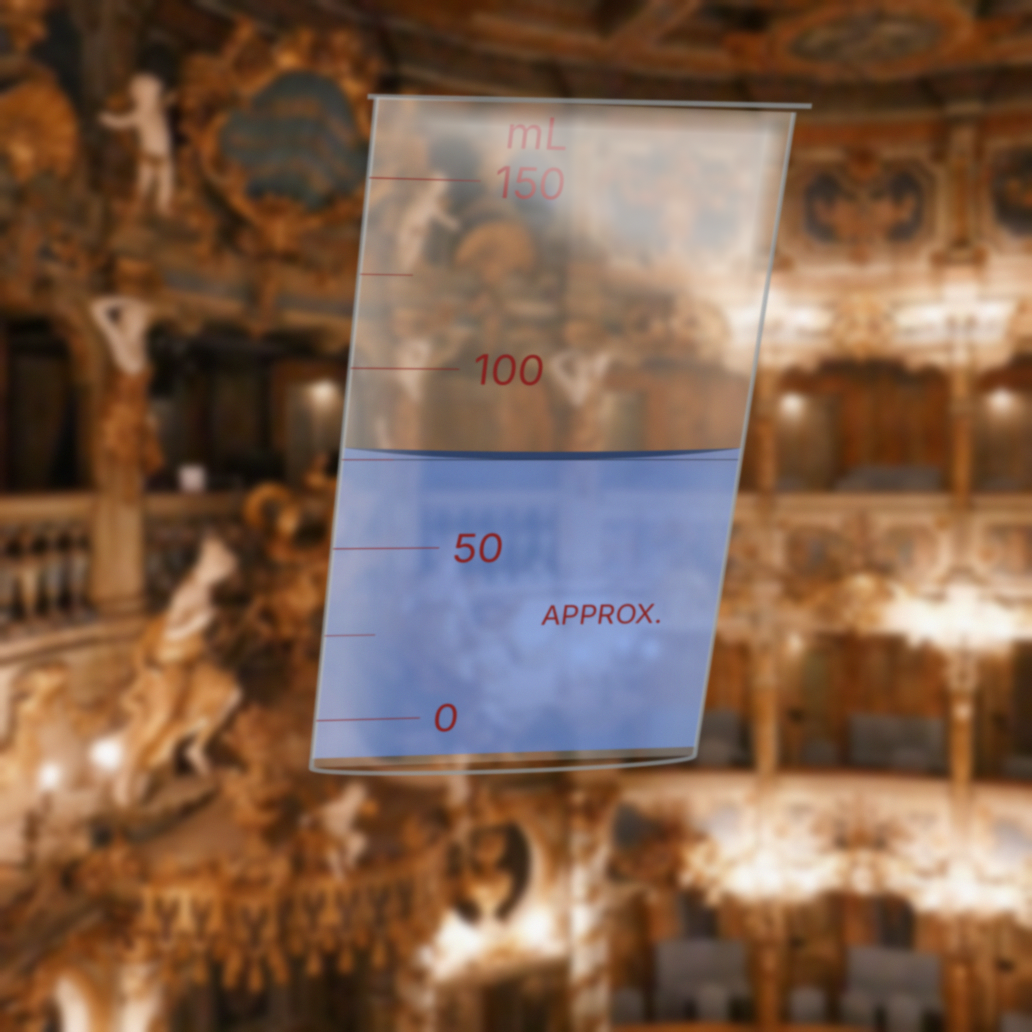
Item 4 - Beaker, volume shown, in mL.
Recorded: 75 mL
